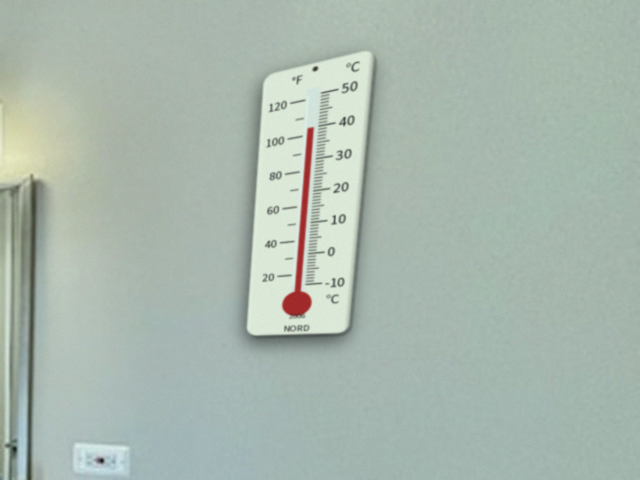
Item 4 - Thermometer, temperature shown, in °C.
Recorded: 40 °C
